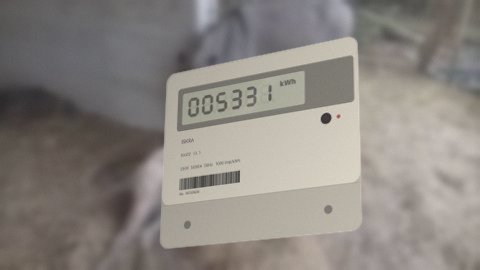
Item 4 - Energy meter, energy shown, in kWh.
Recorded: 5331 kWh
